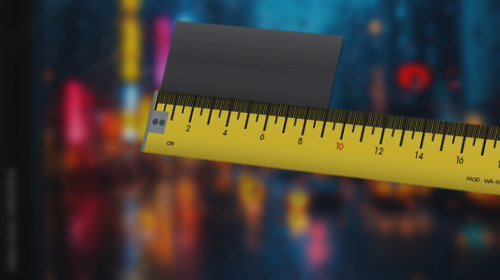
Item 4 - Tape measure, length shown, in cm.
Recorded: 9 cm
